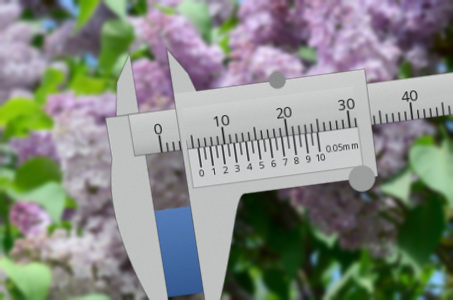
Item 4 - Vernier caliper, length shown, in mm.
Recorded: 5.8 mm
